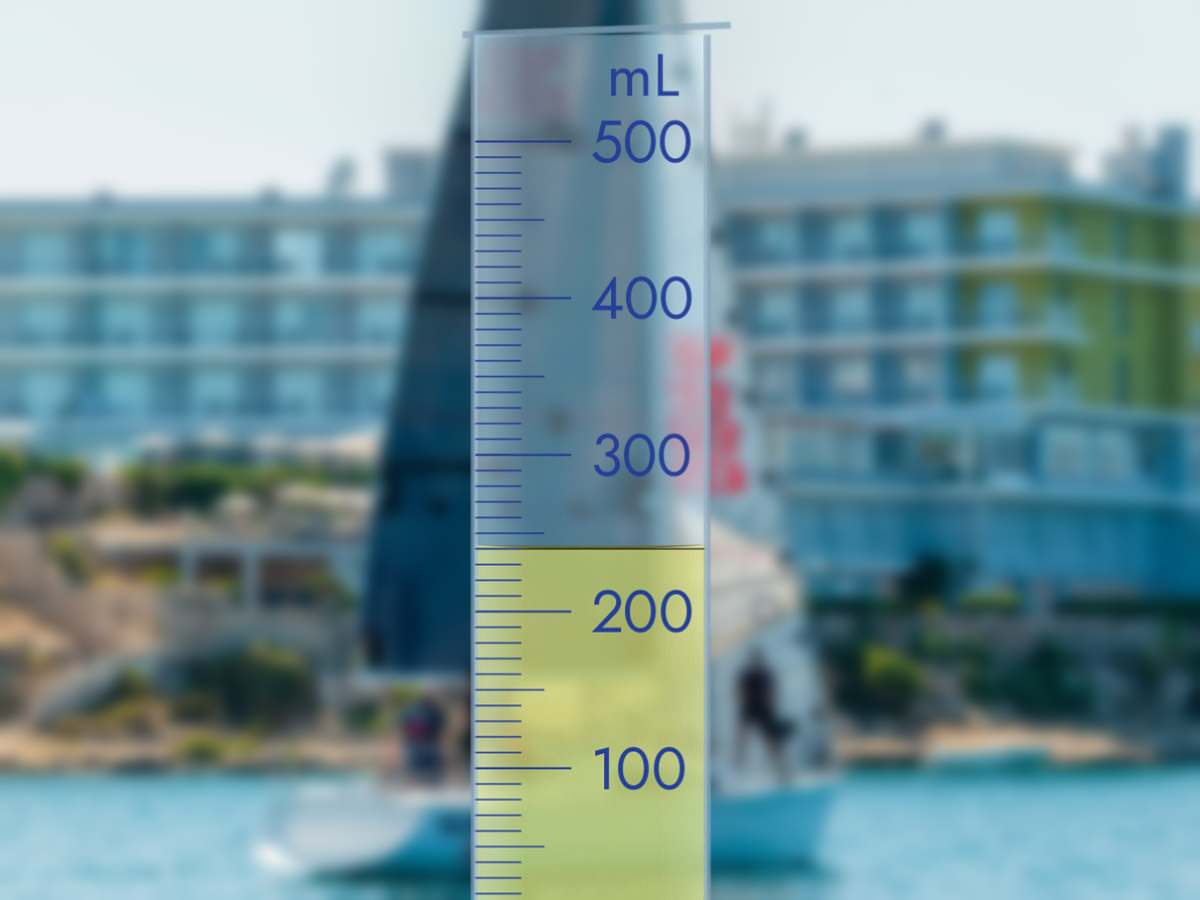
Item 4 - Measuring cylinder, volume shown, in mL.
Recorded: 240 mL
